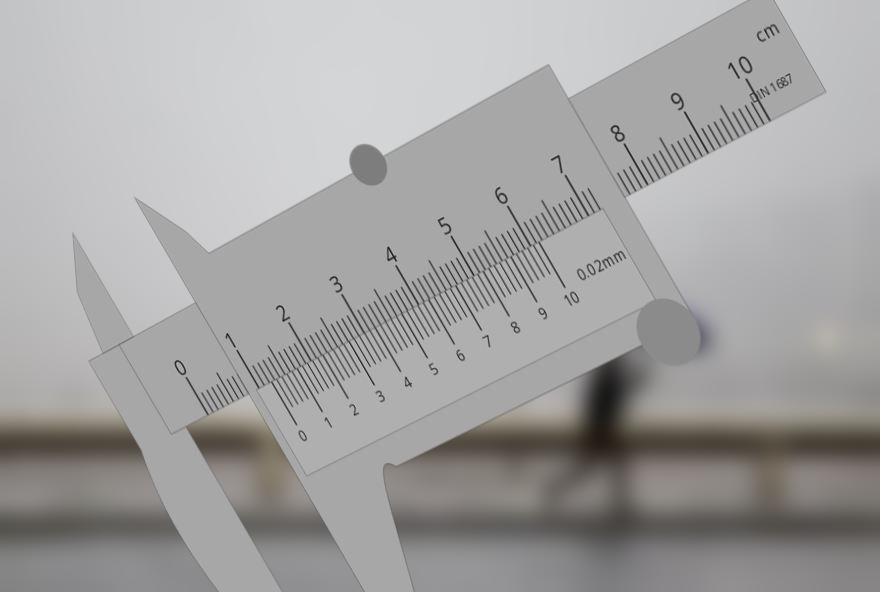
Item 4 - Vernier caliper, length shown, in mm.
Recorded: 12.4 mm
